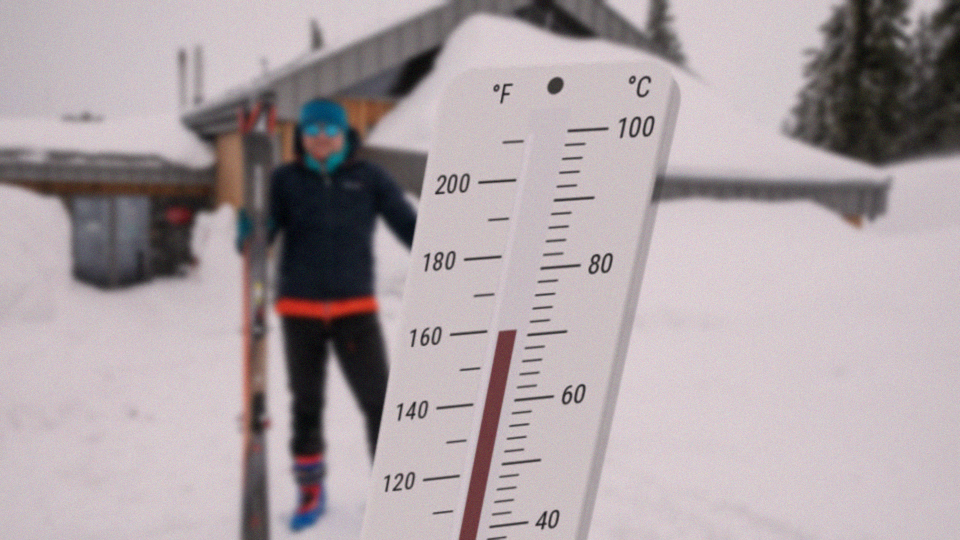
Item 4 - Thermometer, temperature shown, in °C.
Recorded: 71 °C
